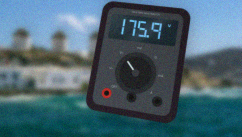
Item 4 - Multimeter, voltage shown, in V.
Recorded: 175.9 V
